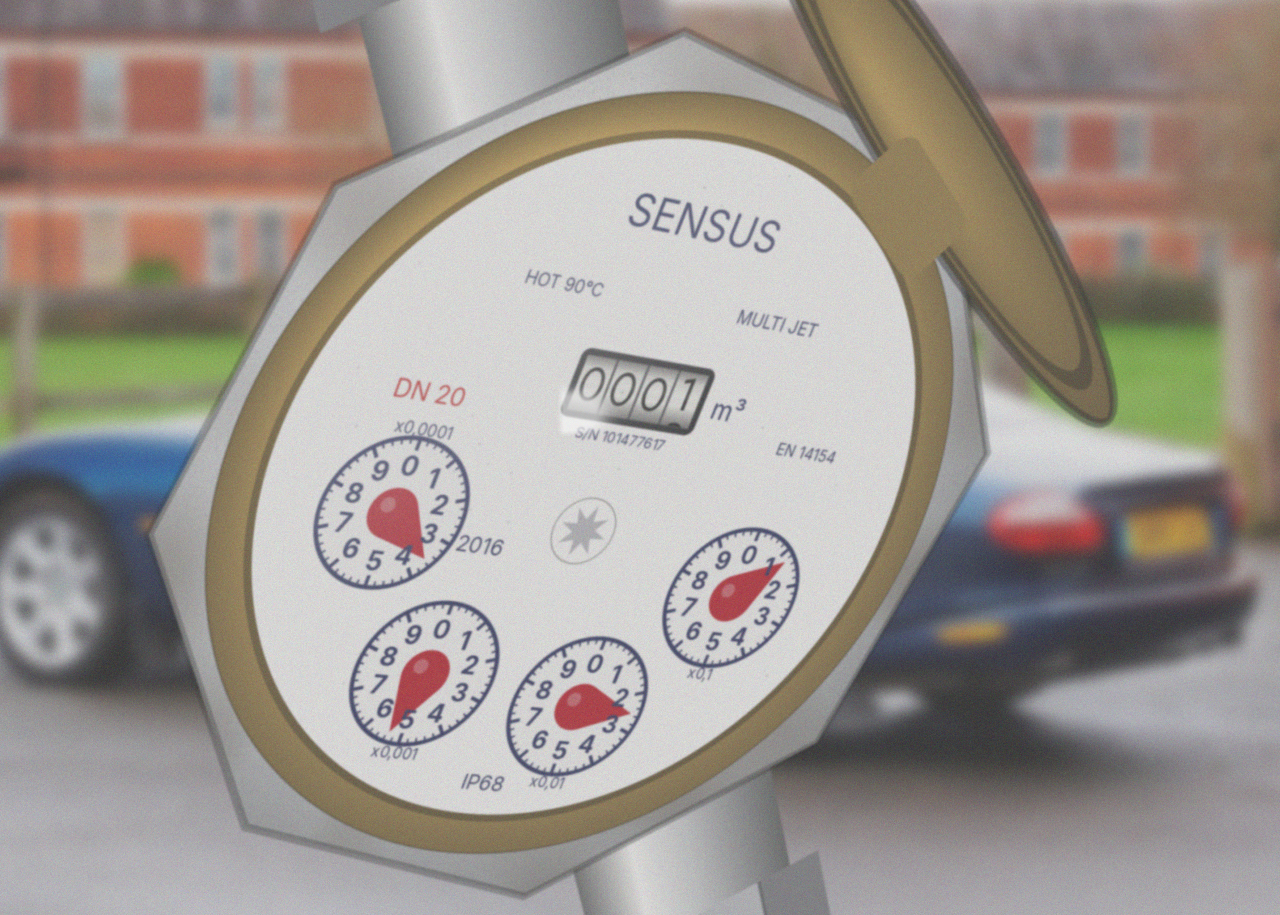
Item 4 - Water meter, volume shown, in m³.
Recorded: 1.1253 m³
